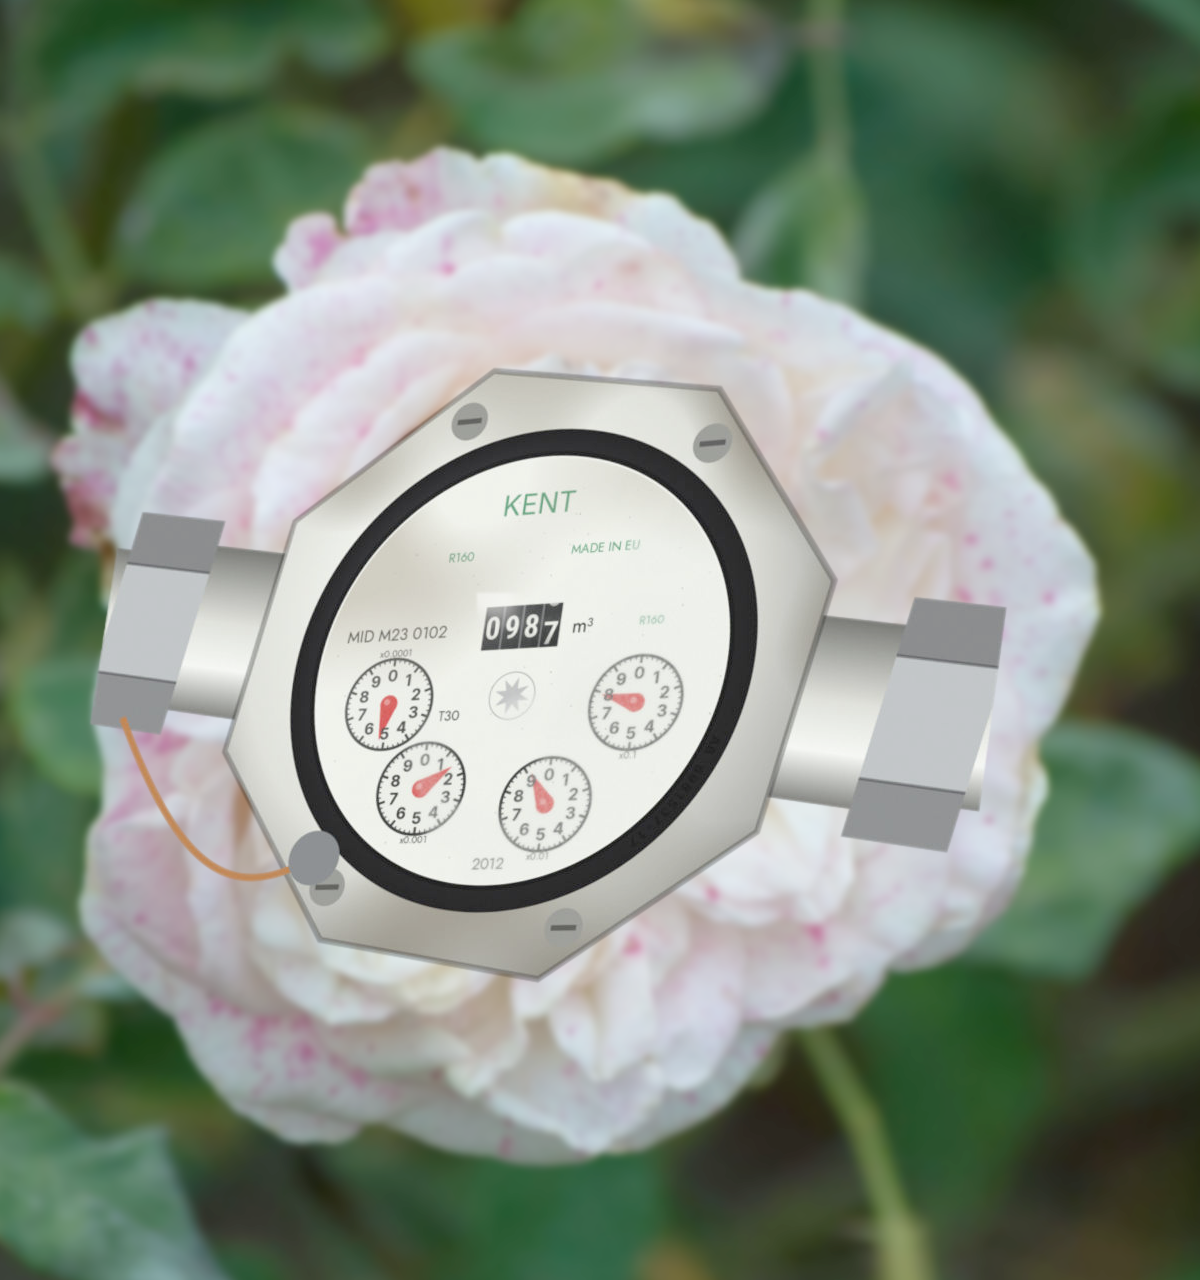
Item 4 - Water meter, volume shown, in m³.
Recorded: 986.7915 m³
